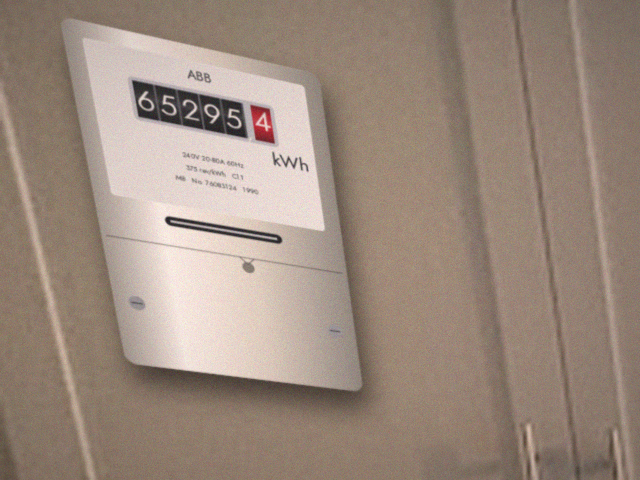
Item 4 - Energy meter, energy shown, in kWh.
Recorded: 65295.4 kWh
